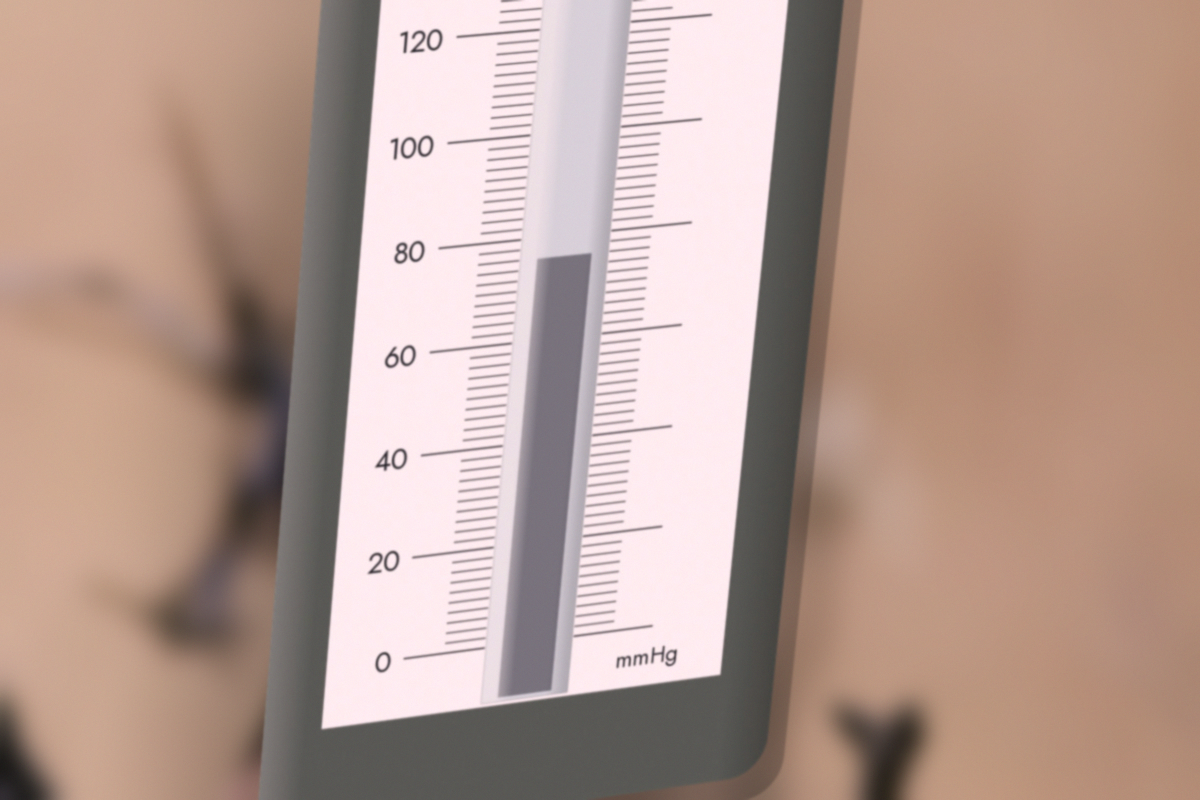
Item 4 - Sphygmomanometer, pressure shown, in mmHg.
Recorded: 76 mmHg
